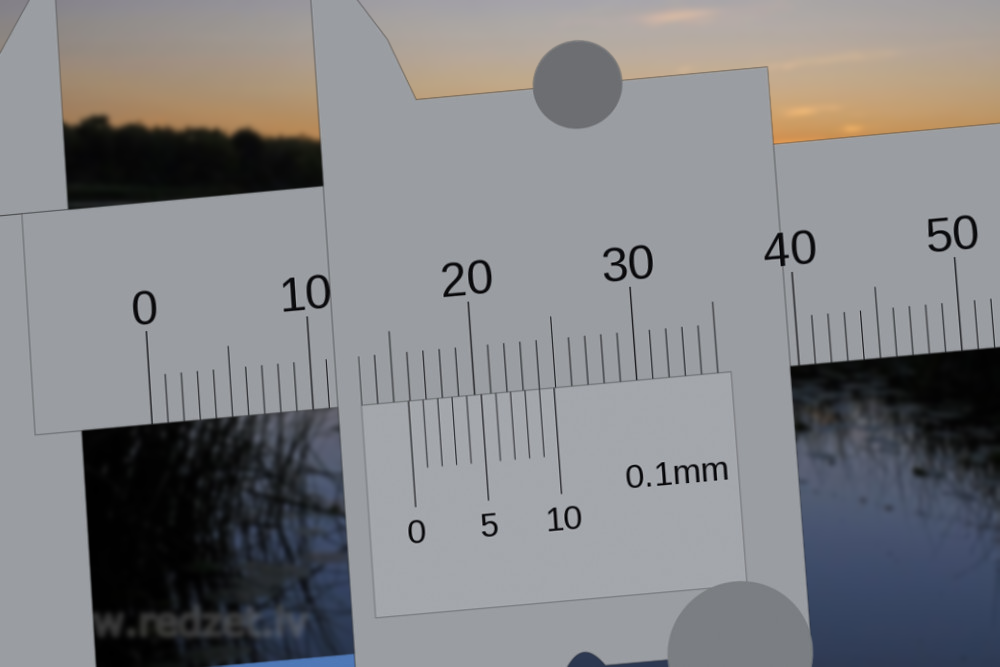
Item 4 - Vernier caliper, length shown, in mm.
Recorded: 15.9 mm
